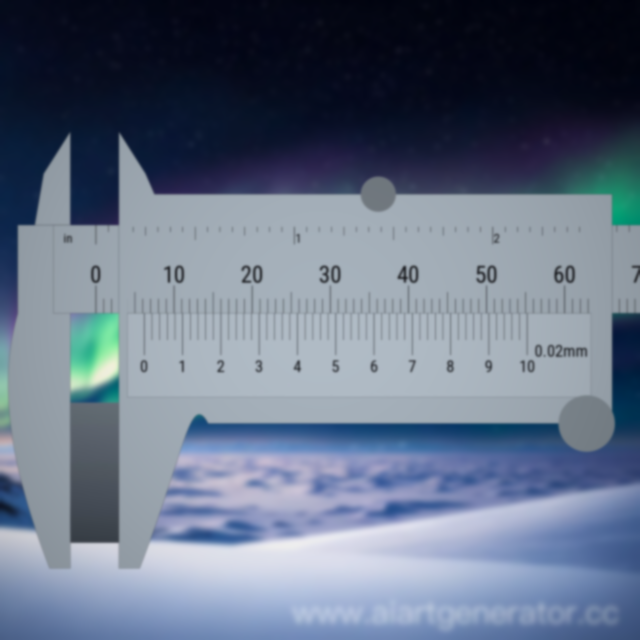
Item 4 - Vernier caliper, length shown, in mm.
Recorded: 6.2 mm
